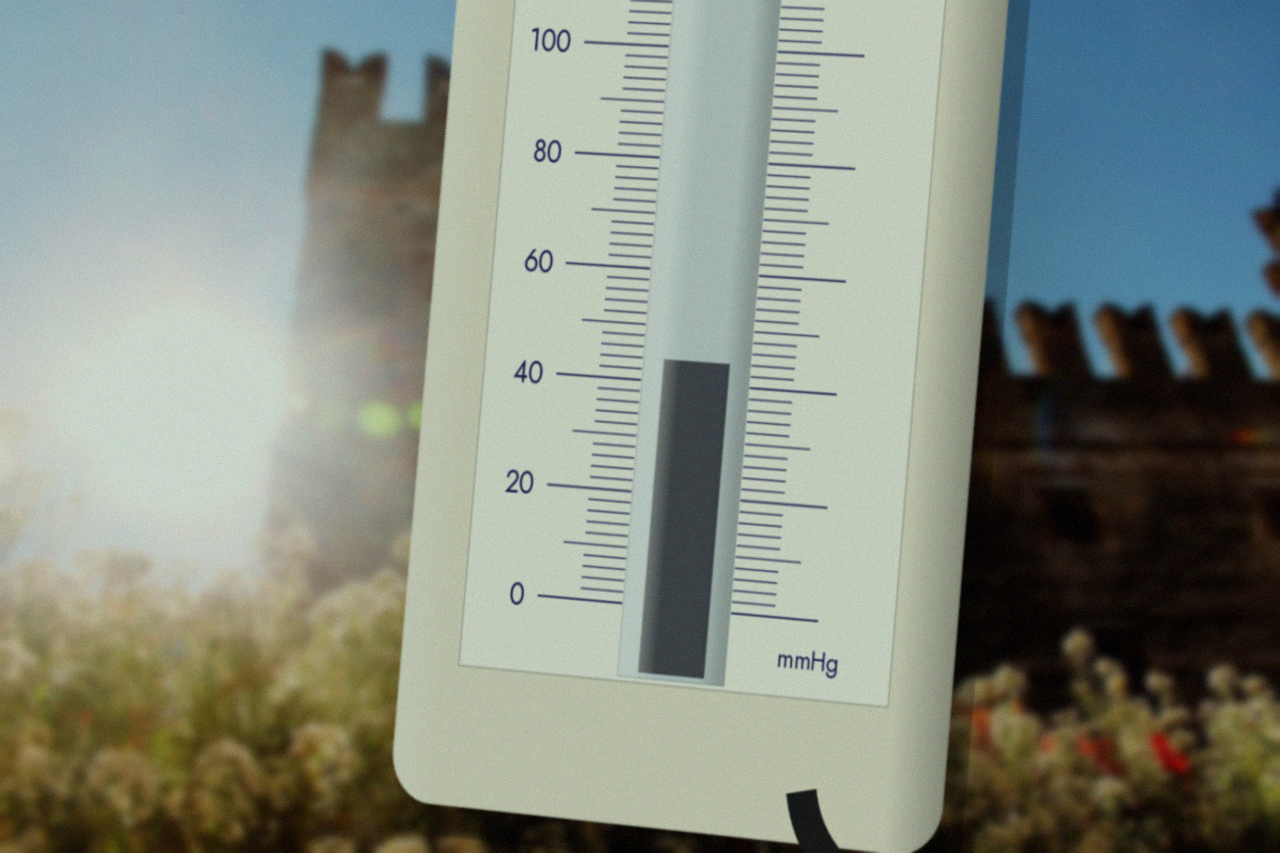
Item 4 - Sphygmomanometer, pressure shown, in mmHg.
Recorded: 44 mmHg
